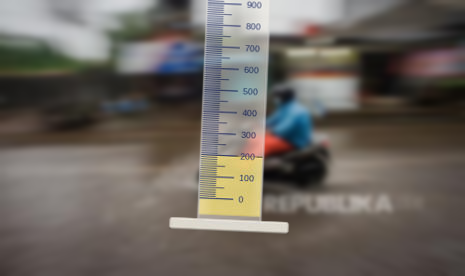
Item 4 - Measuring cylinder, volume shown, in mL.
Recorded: 200 mL
